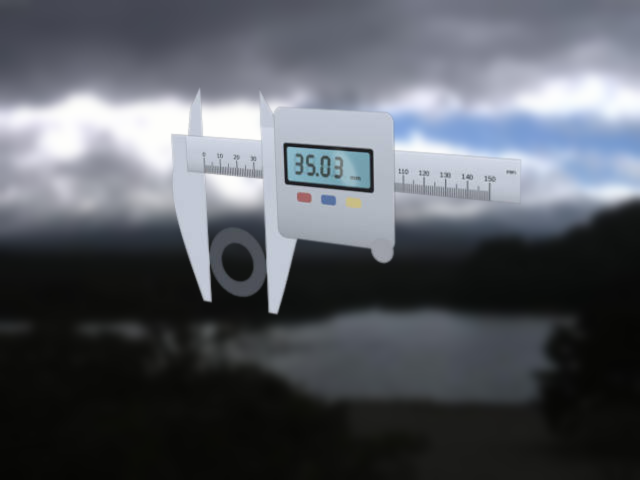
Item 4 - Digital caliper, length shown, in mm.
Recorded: 35.03 mm
